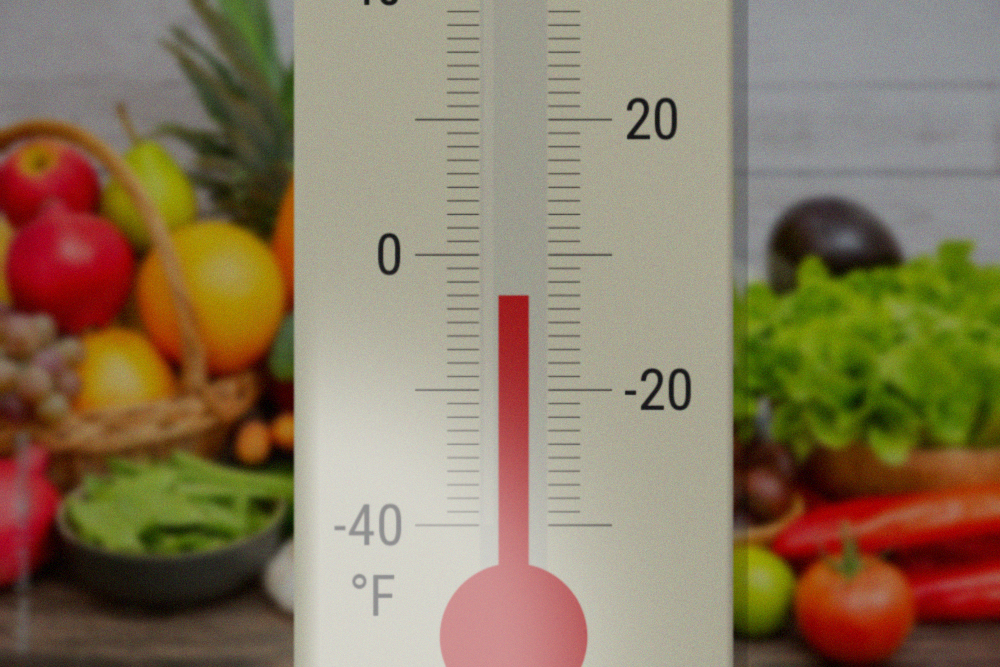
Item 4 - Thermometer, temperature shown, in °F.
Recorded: -6 °F
